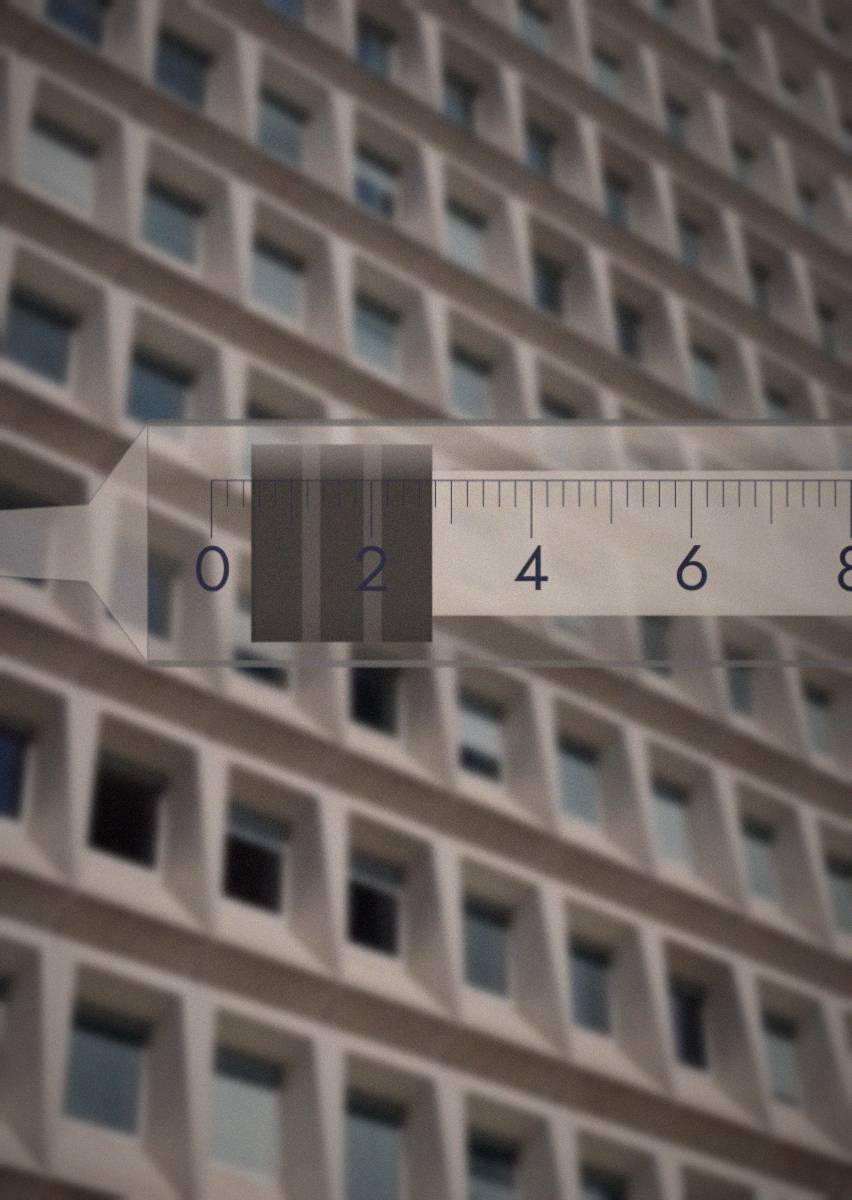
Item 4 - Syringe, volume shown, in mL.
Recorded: 0.5 mL
